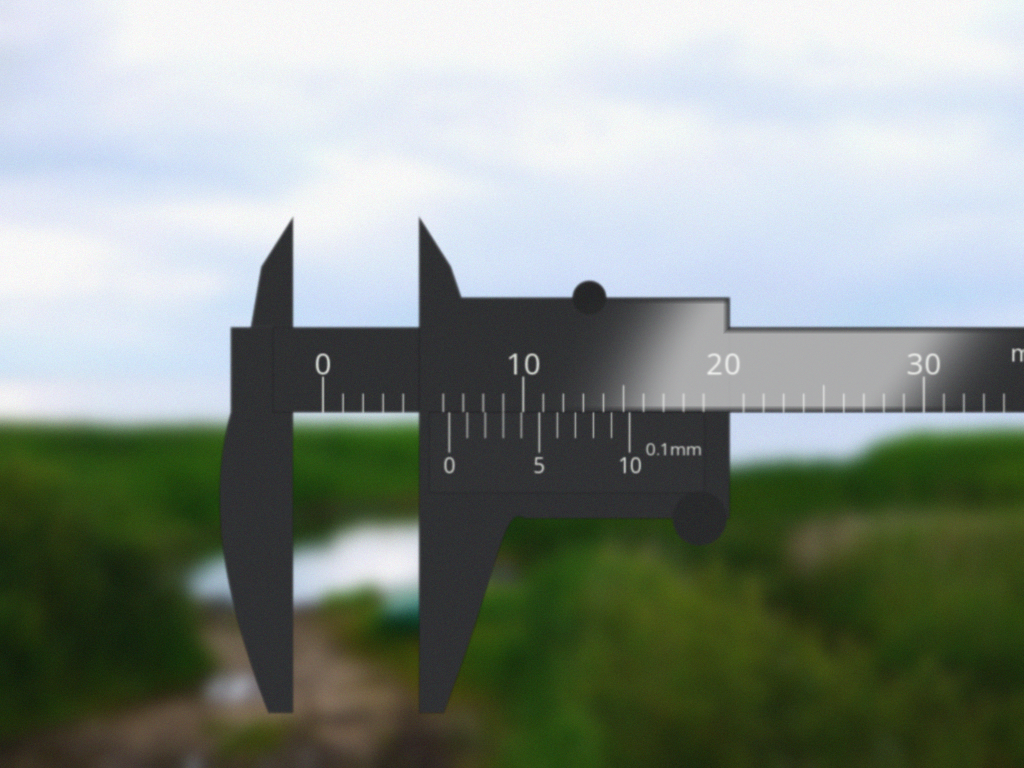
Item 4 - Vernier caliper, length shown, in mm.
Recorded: 6.3 mm
